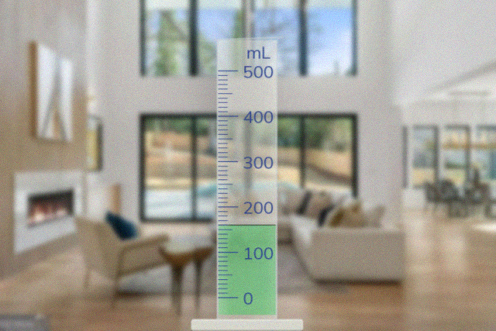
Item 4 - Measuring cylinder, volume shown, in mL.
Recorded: 160 mL
